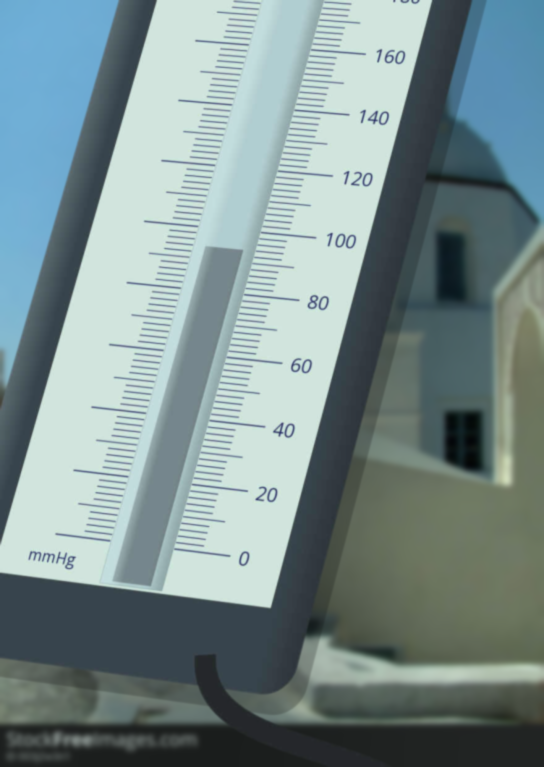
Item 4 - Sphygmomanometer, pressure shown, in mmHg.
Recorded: 94 mmHg
